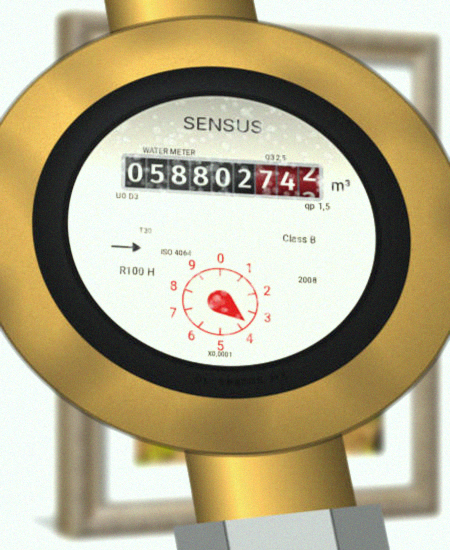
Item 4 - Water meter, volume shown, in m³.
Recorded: 58802.7423 m³
